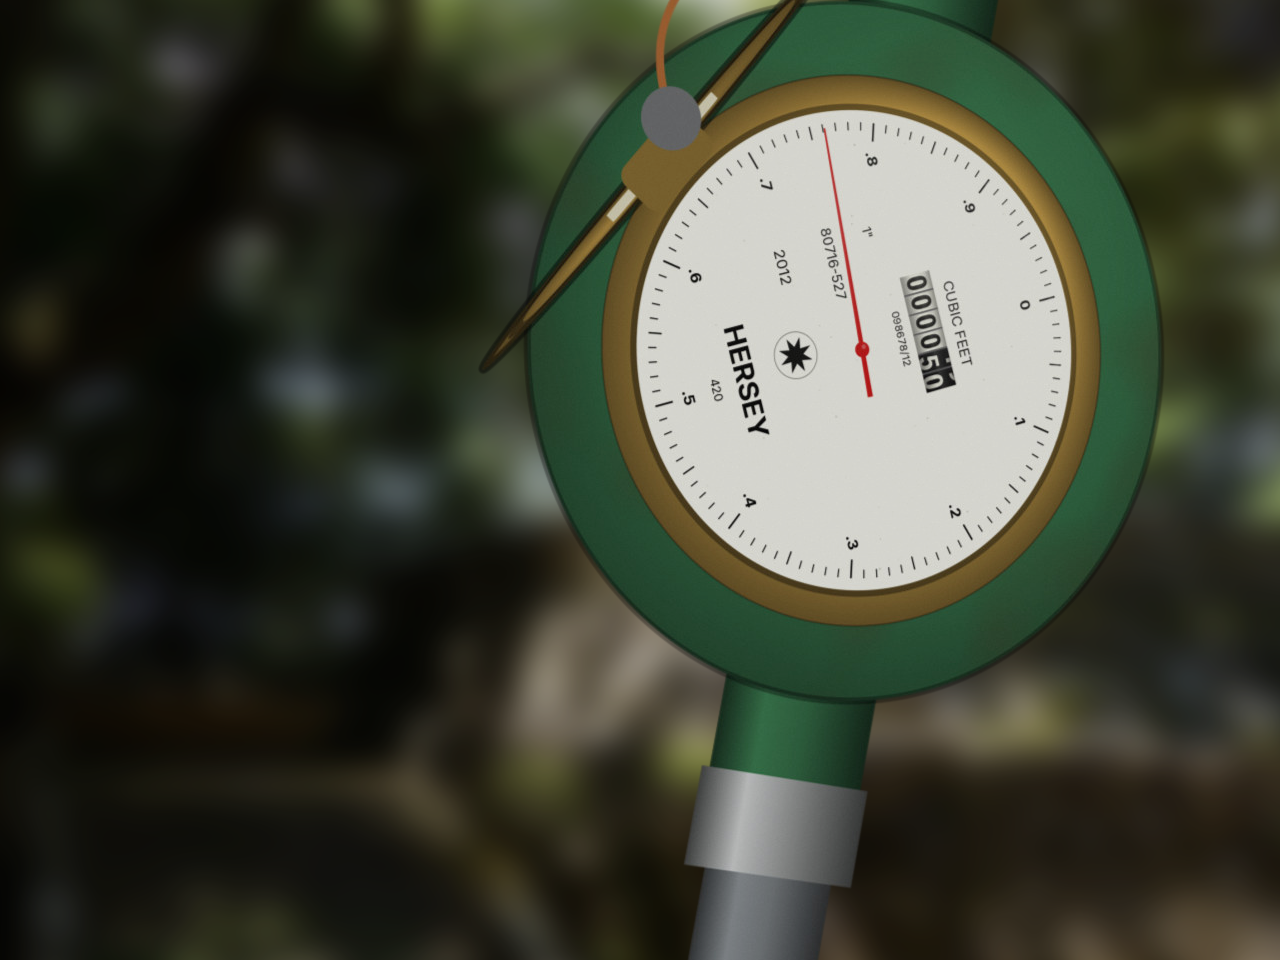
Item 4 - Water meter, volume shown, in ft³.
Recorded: 49.76 ft³
